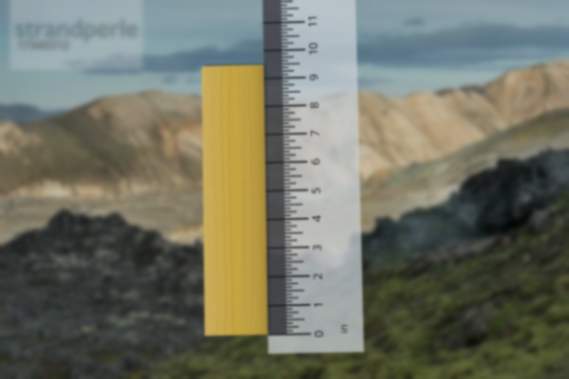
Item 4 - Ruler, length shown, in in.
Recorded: 9.5 in
